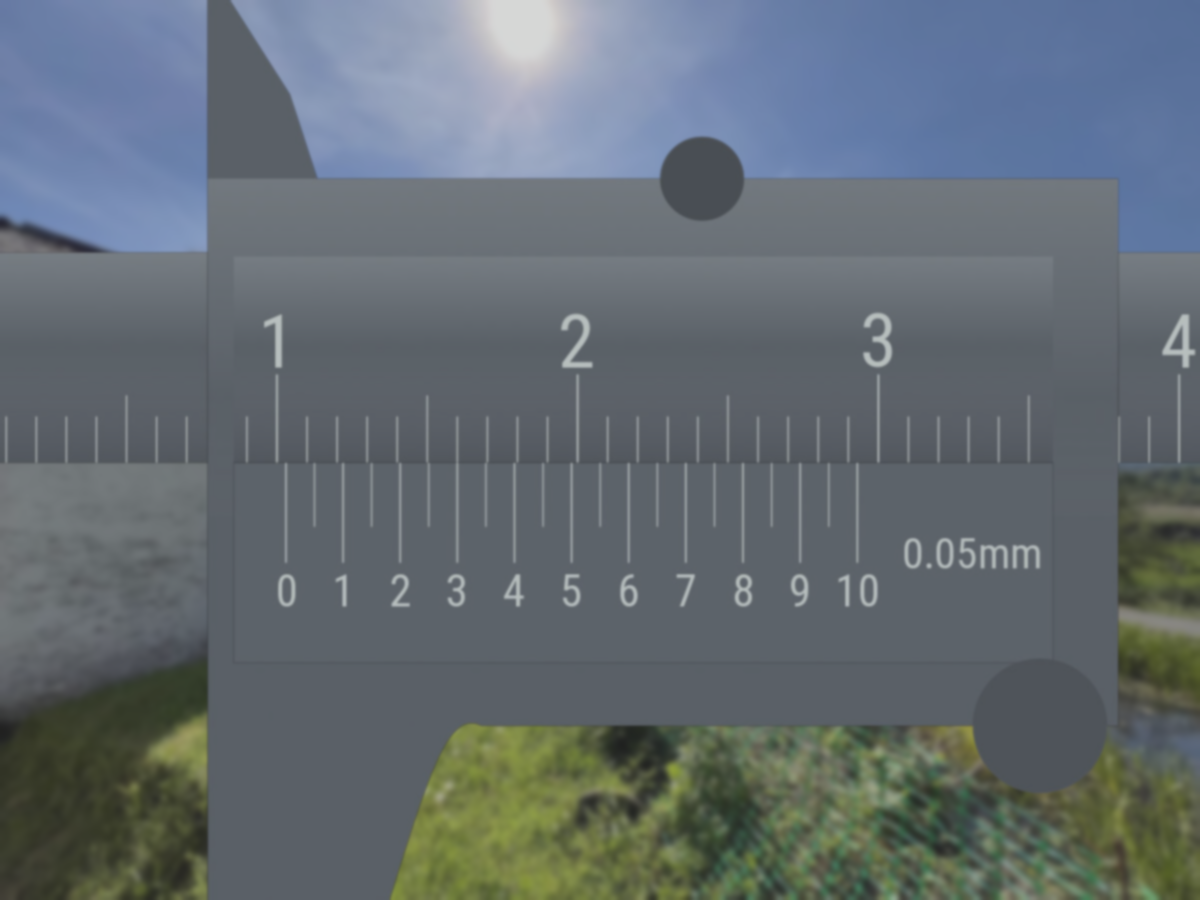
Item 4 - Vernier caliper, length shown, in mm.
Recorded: 10.3 mm
